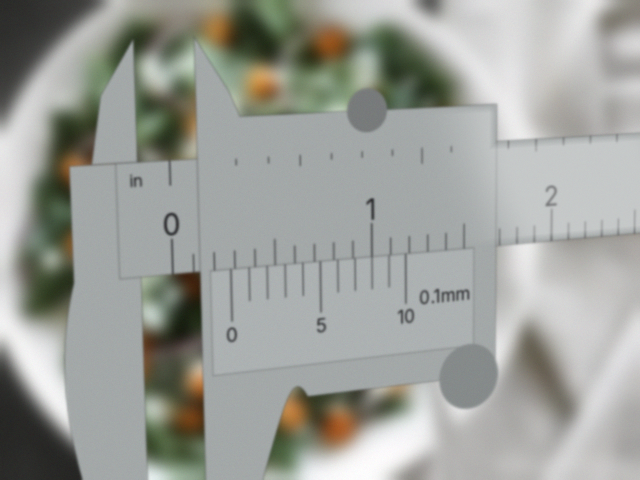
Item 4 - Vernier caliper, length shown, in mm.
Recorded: 2.8 mm
